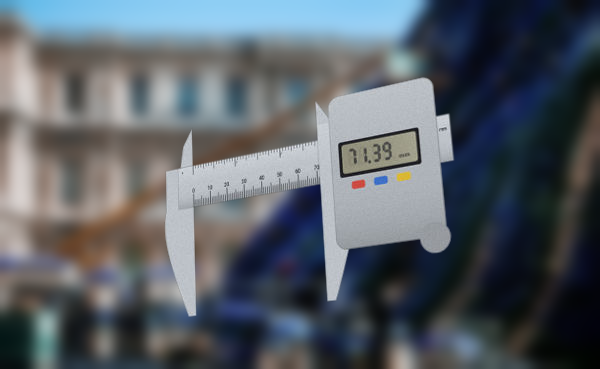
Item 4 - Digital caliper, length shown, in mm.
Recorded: 71.39 mm
